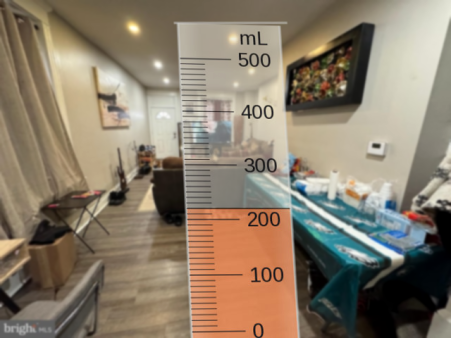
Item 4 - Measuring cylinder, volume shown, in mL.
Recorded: 220 mL
